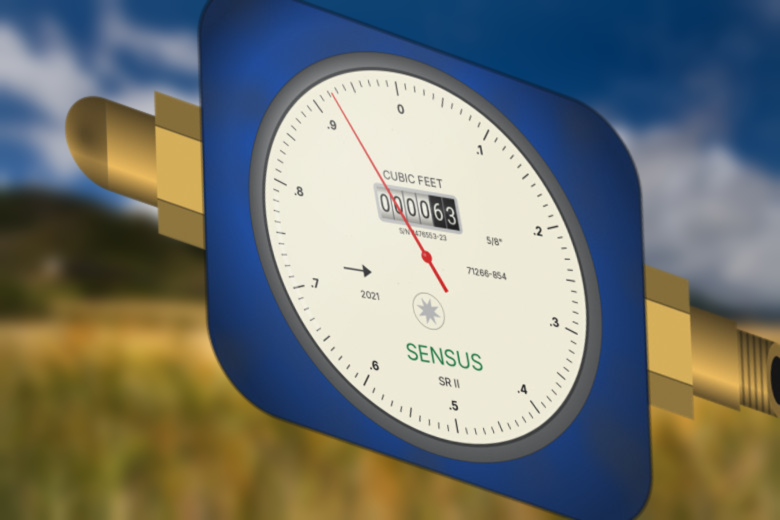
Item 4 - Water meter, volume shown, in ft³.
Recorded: 62.92 ft³
